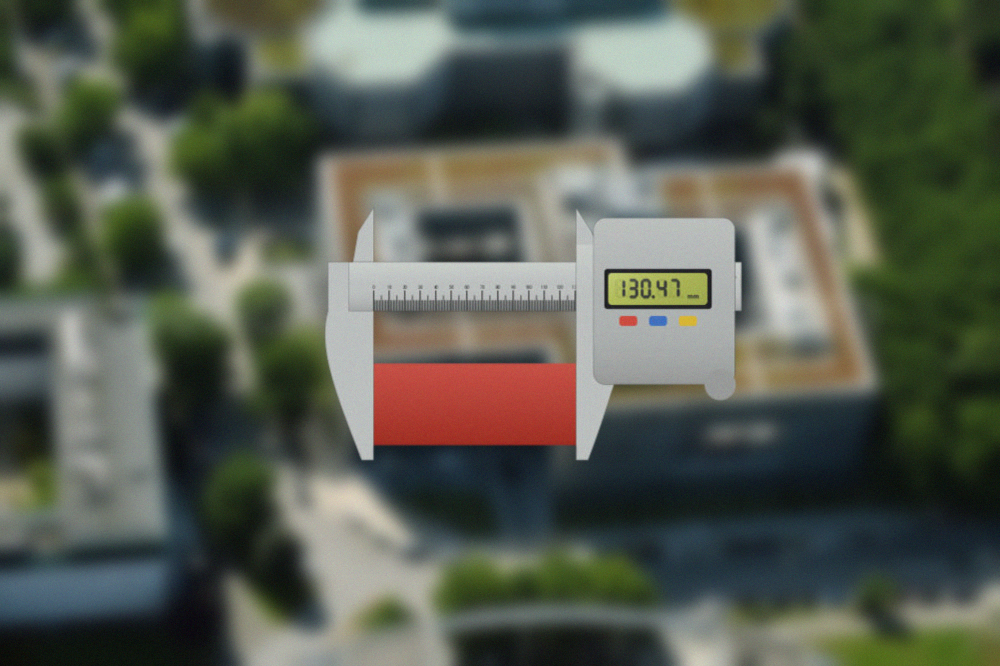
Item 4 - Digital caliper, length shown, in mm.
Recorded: 130.47 mm
